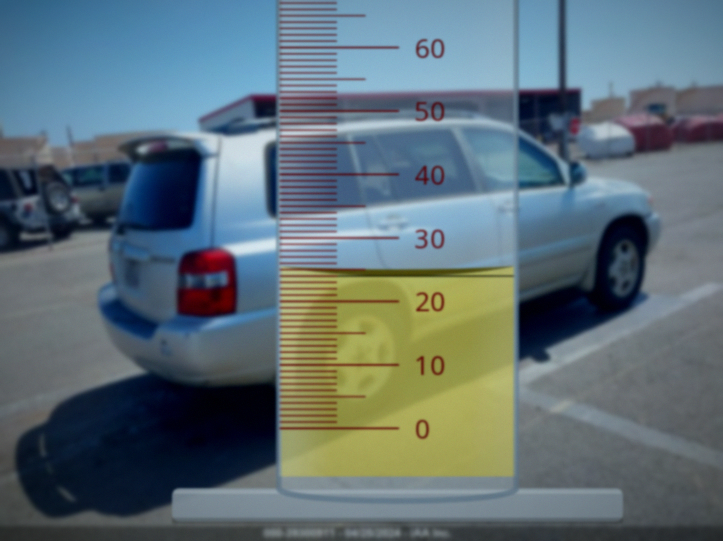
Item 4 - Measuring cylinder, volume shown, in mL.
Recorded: 24 mL
